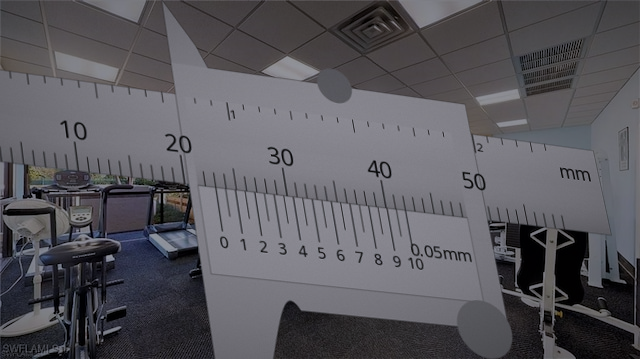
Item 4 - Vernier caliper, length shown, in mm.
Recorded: 23.0 mm
